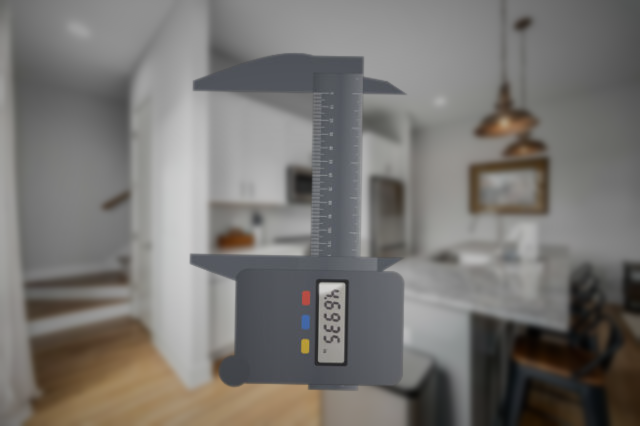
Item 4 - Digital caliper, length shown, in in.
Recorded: 4.6935 in
